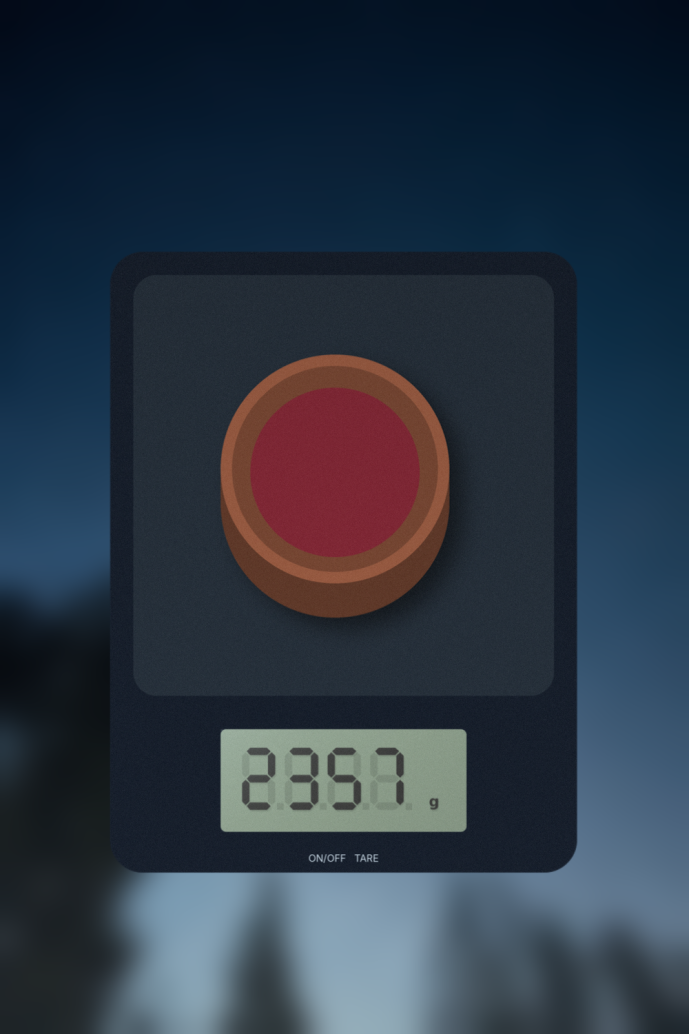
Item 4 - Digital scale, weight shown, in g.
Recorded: 2357 g
